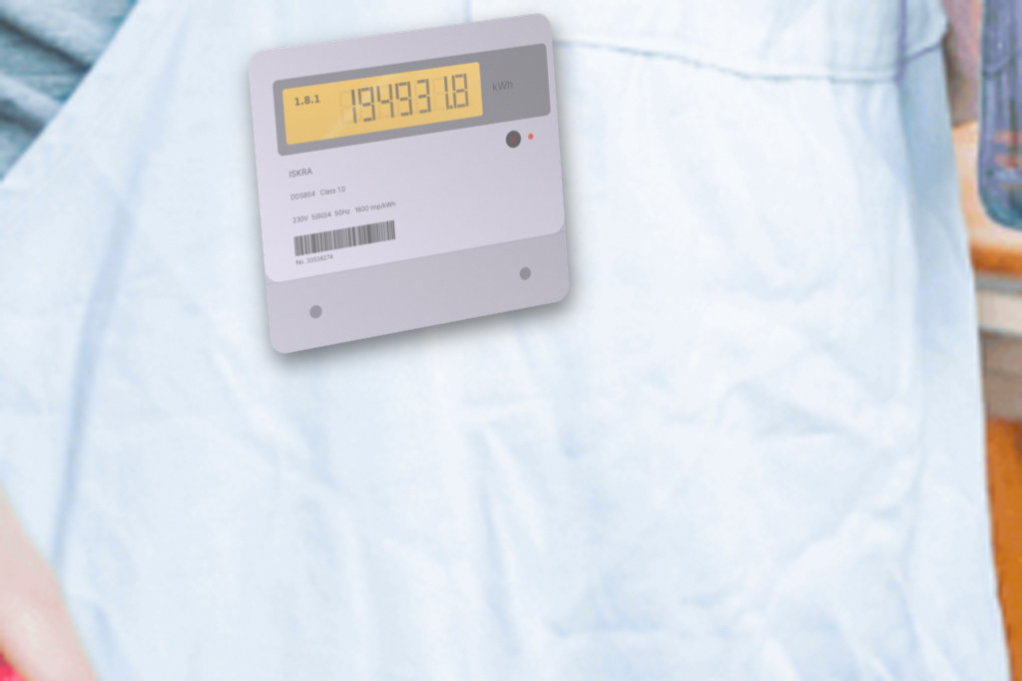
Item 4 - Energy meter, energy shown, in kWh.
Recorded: 194931.8 kWh
